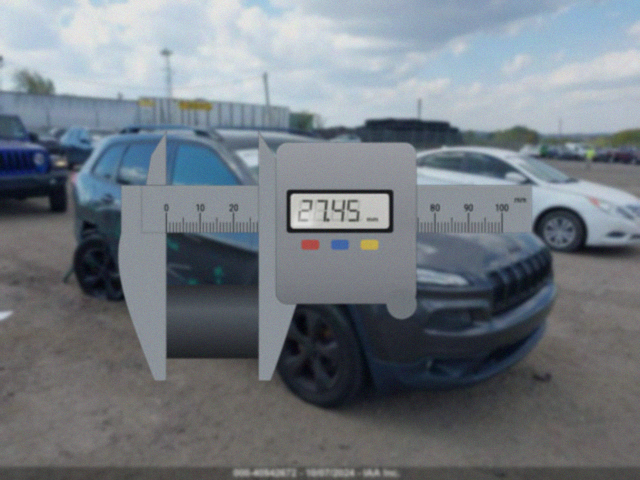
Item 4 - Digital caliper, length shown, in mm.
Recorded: 27.45 mm
